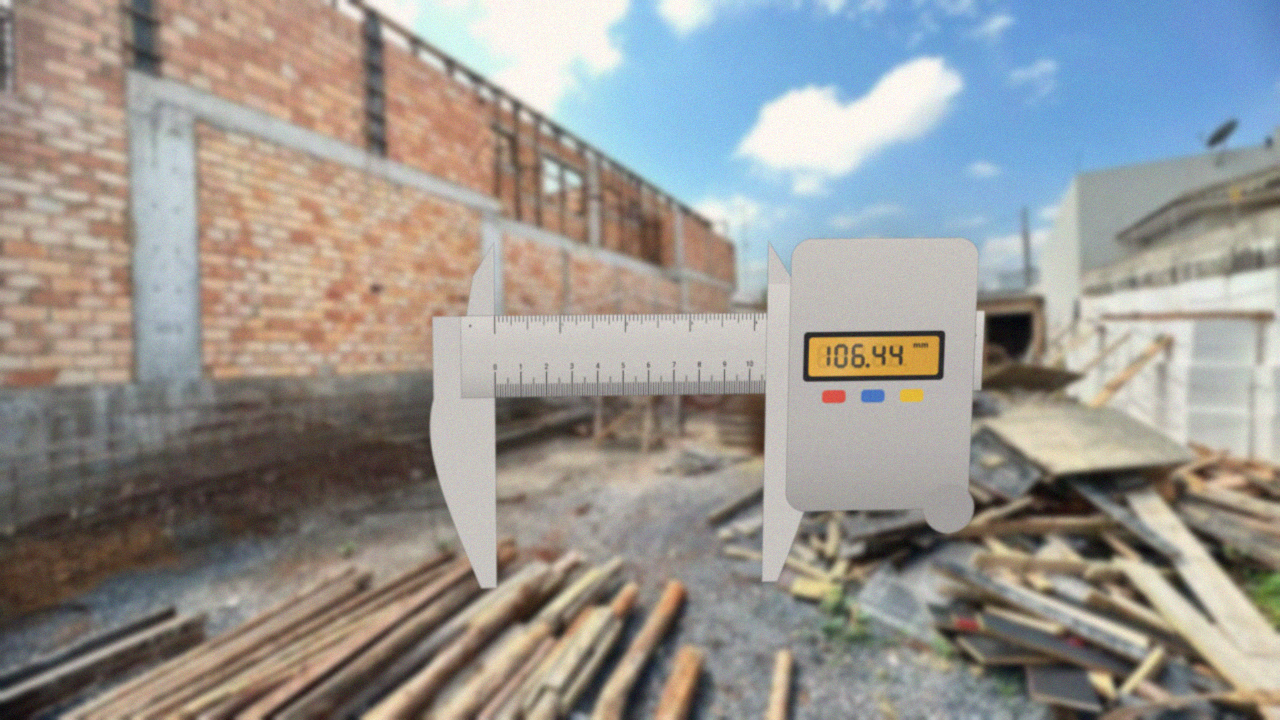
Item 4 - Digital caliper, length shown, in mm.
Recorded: 106.44 mm
